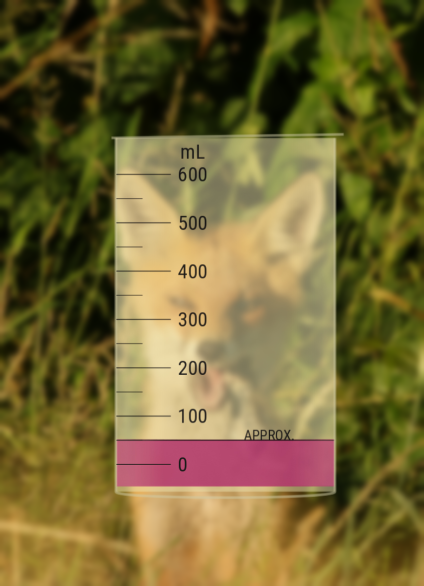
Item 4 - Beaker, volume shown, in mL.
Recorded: 50 mL
